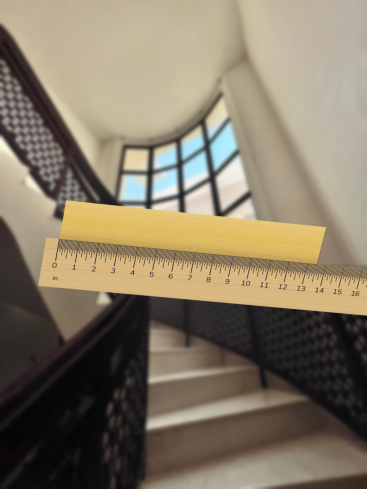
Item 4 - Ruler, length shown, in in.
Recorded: 13.5 in
